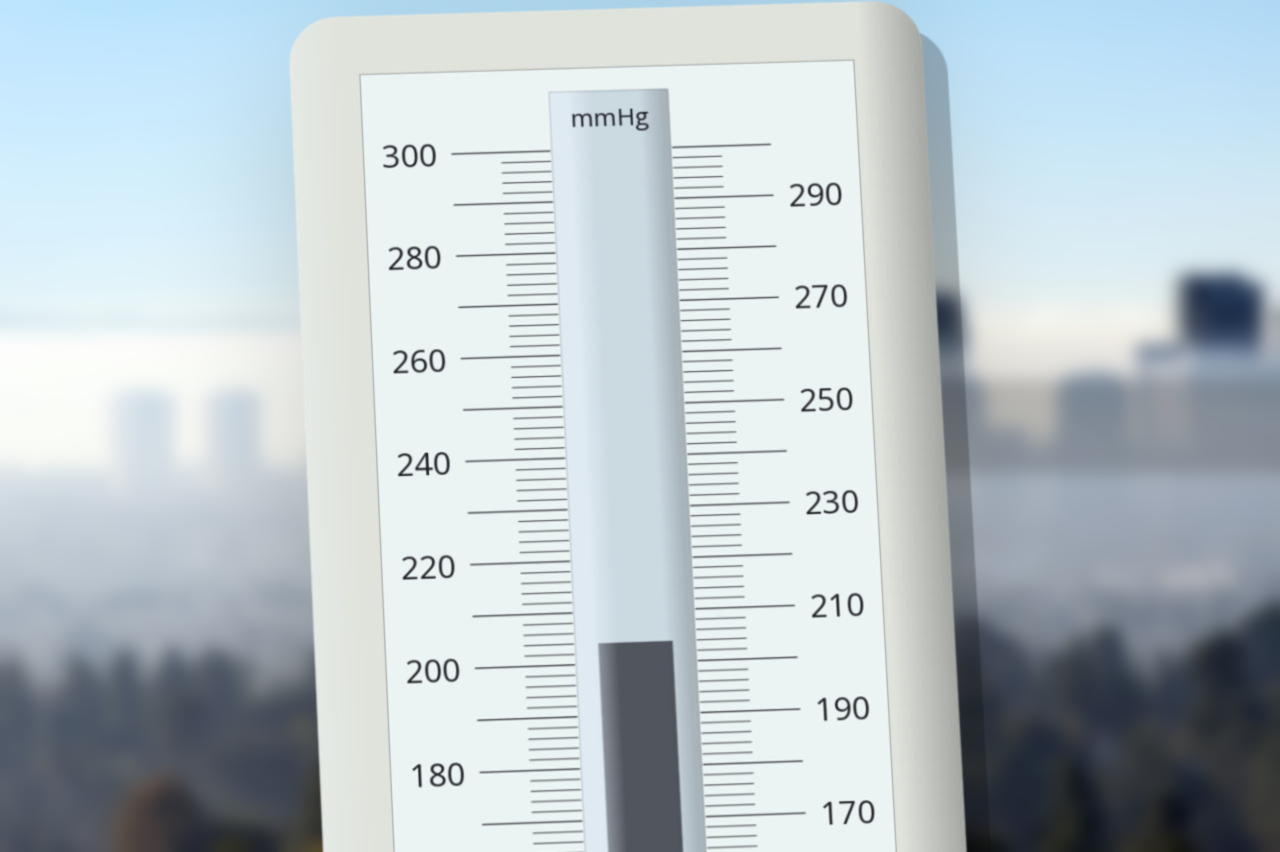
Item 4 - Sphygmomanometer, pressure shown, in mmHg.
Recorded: 204 mmHg
